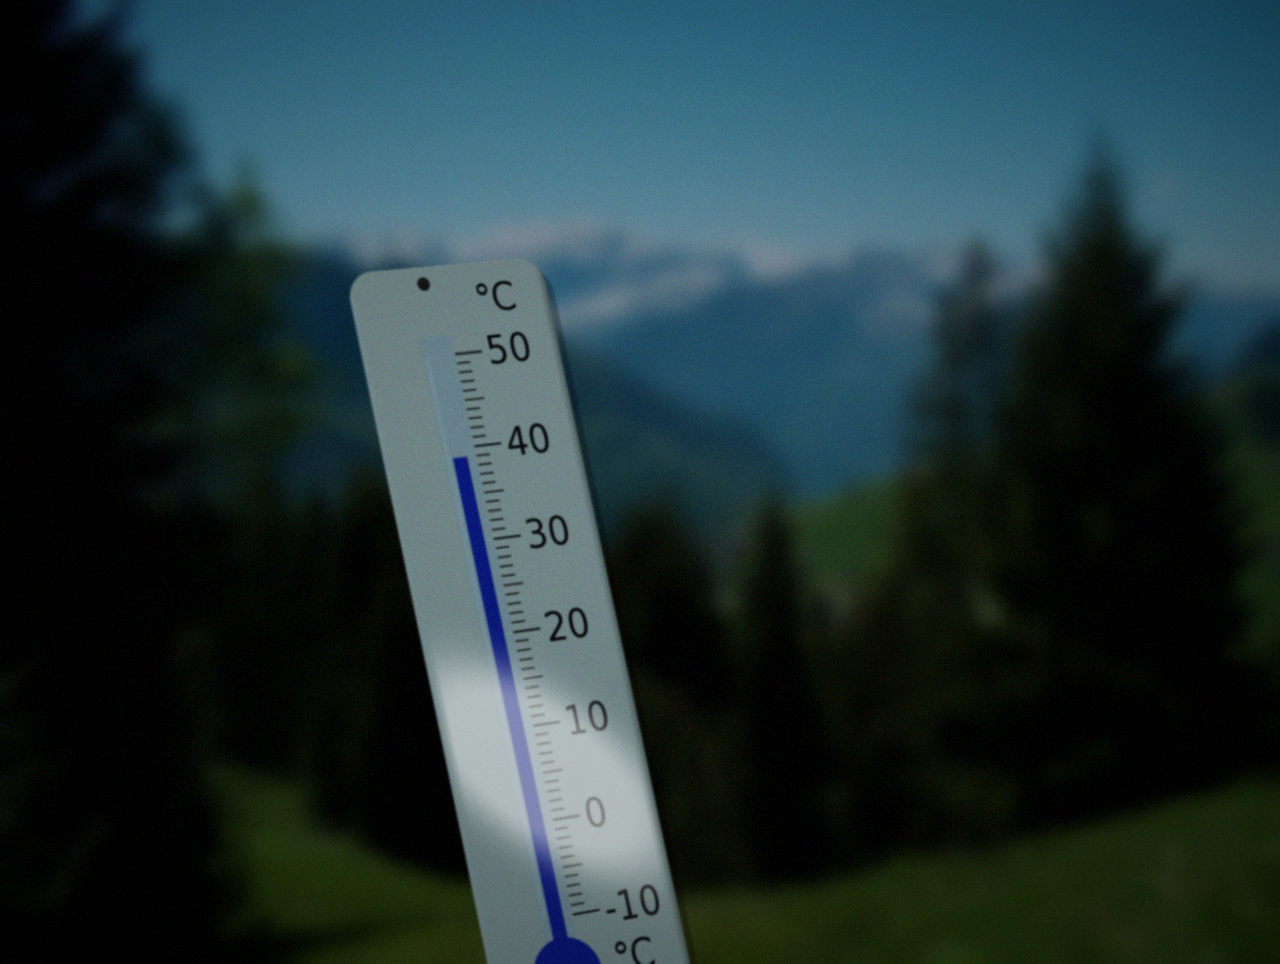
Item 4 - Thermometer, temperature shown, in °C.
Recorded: 39 °C
